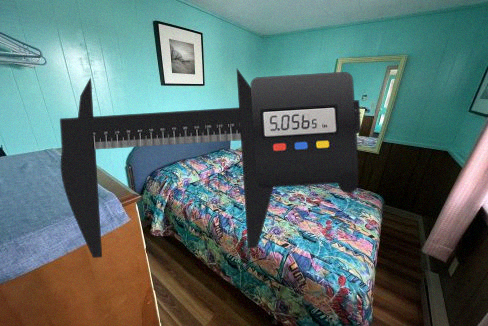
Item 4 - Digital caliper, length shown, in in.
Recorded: 5.0565 in
